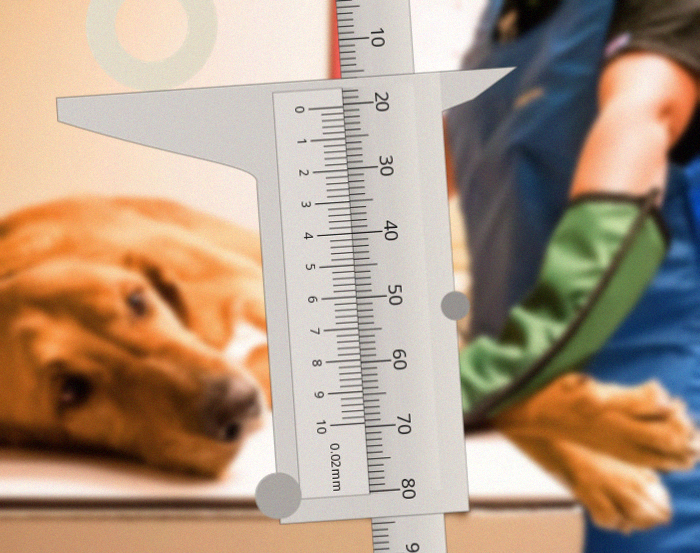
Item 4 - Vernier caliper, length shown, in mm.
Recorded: 20.4 mm
